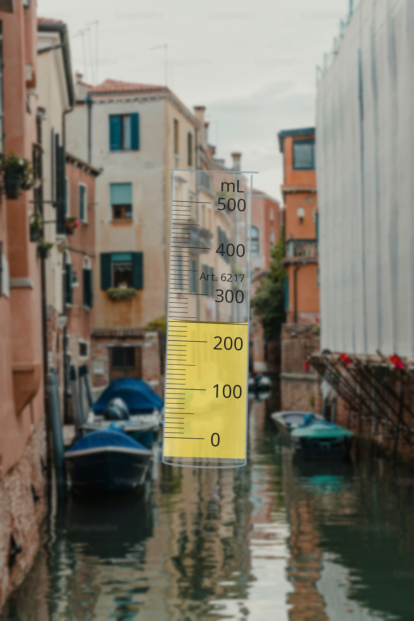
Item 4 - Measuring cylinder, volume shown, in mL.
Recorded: 240 mL
